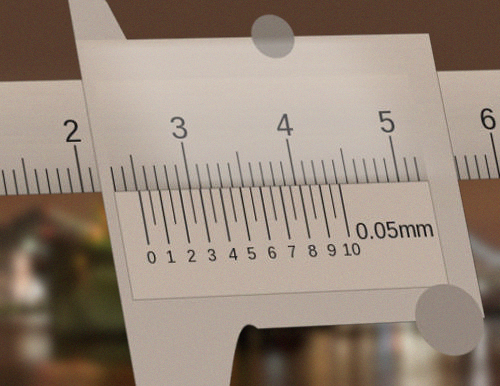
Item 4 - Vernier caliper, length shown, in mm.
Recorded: 25.2 mm
